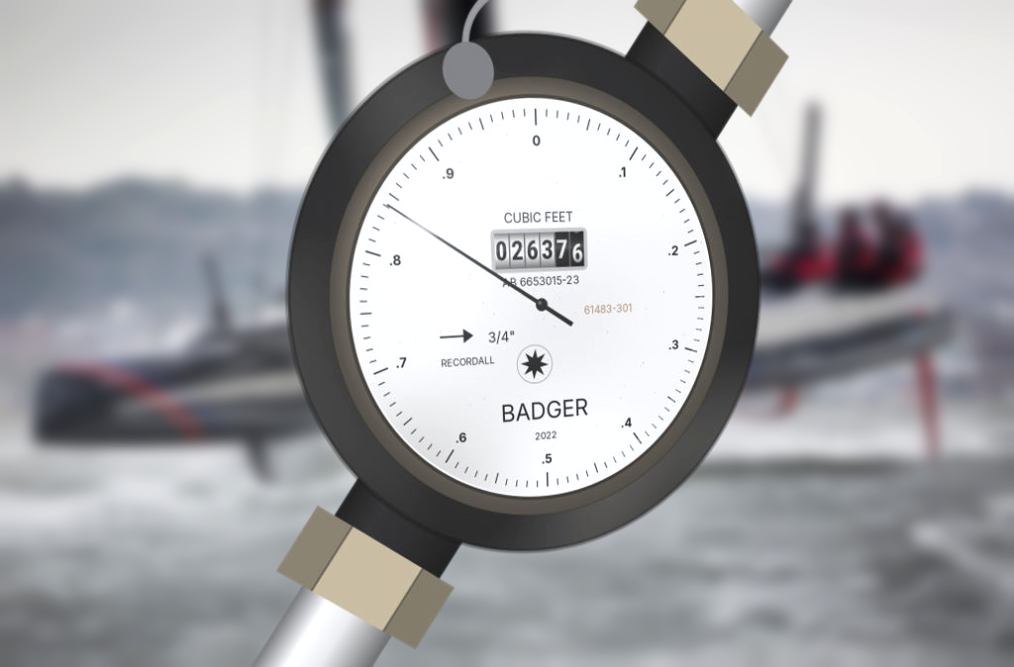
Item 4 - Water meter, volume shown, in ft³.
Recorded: 26375.84 ft³
